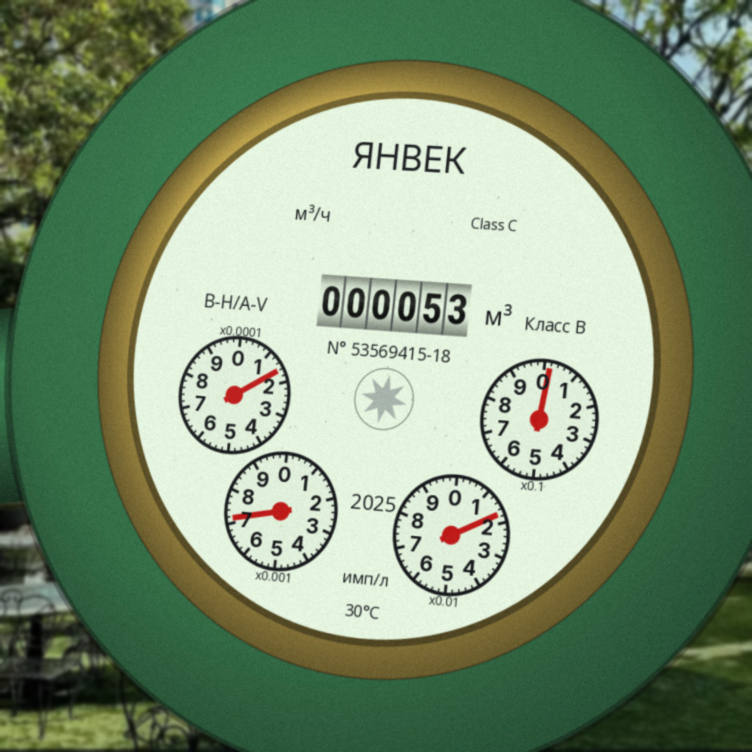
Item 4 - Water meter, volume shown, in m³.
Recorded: 53.0171 m³
